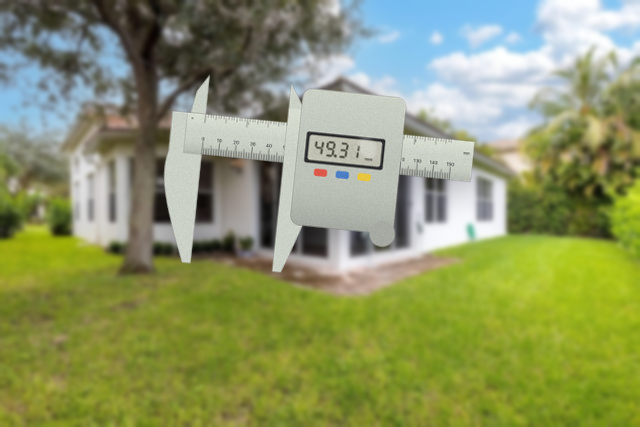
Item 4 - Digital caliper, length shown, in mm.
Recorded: 49.31 mm
